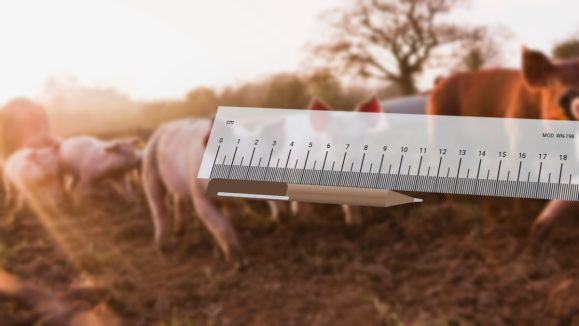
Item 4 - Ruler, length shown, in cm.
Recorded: 11.5 cm
